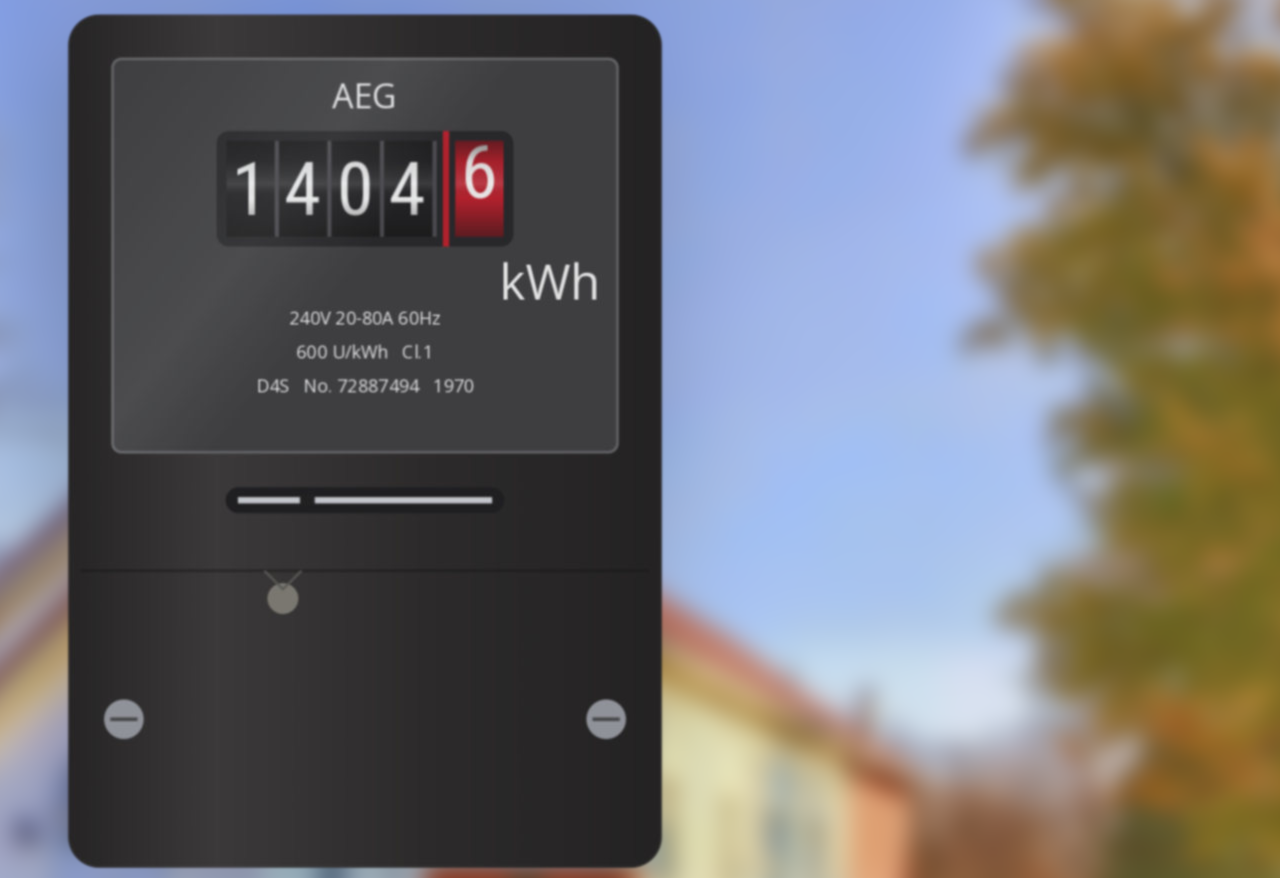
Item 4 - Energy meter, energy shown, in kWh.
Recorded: 1404.6 kWh
